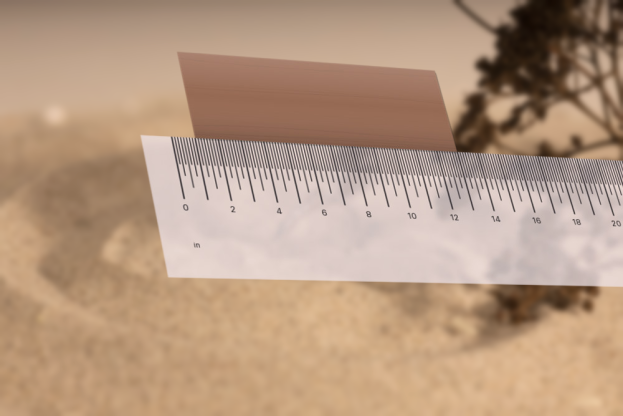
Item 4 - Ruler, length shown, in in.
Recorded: 12 in
